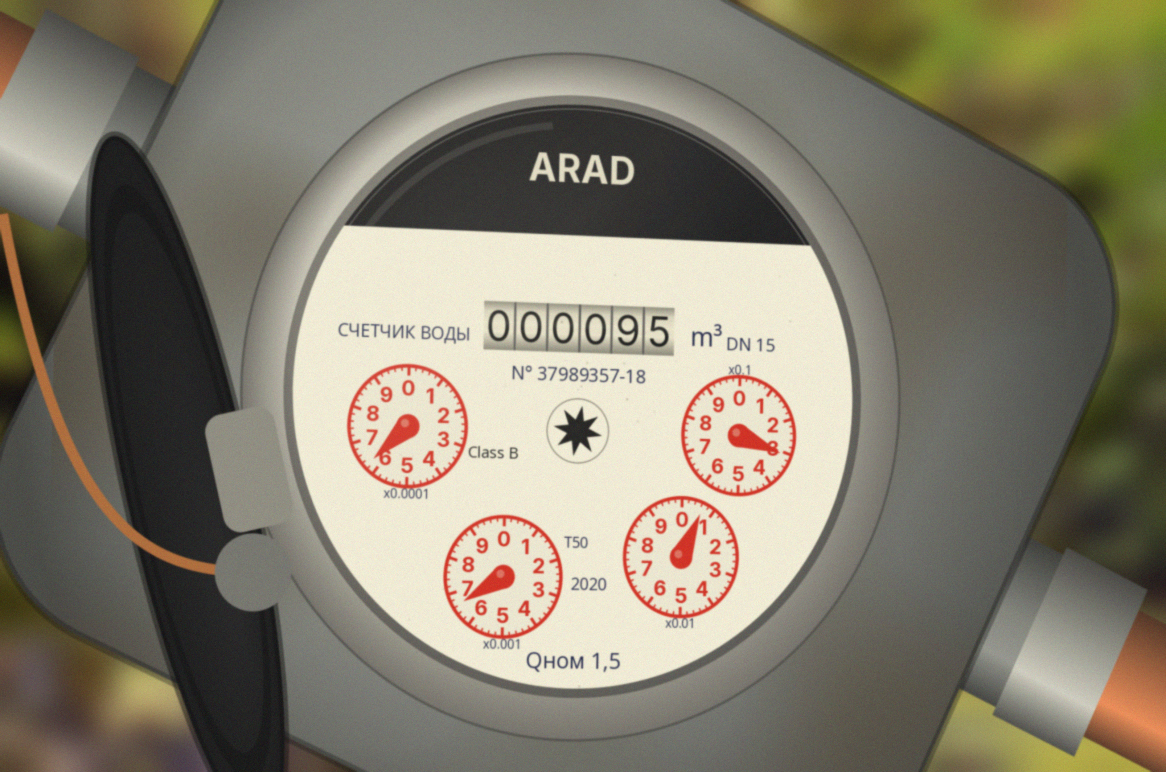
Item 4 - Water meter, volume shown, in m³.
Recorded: 95.3066 m³
